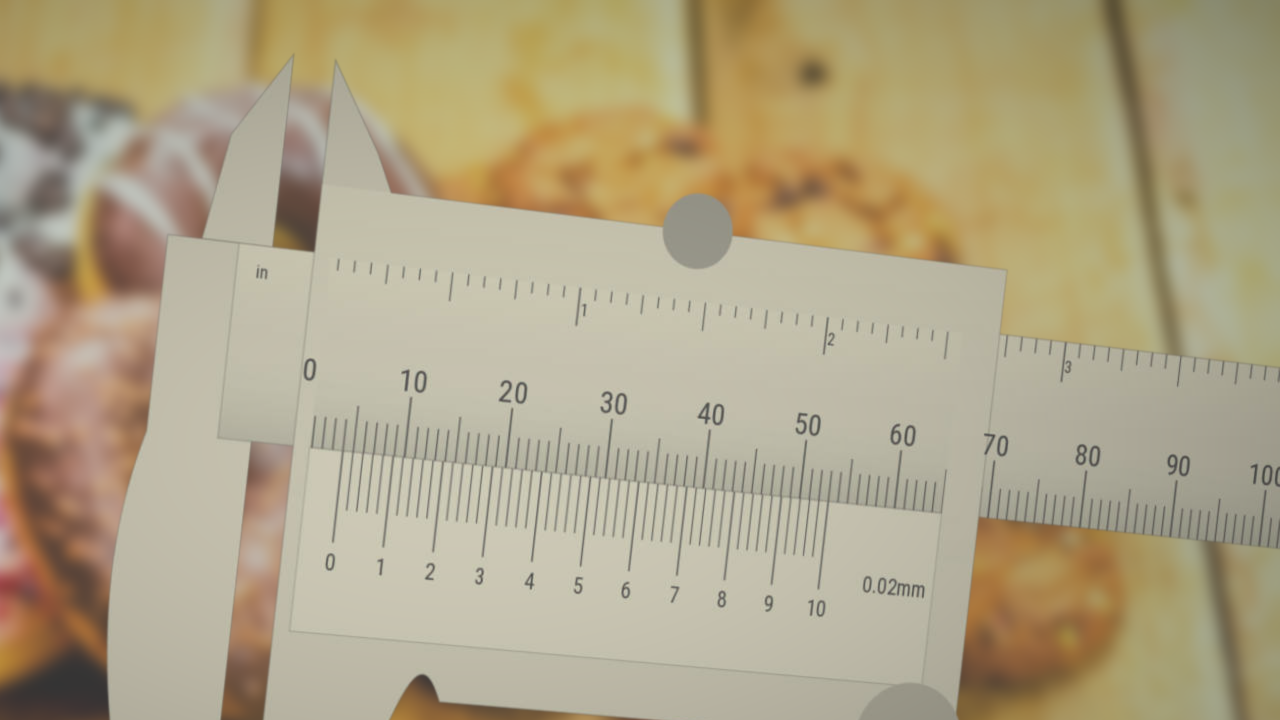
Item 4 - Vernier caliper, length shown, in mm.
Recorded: 4.0 mm
